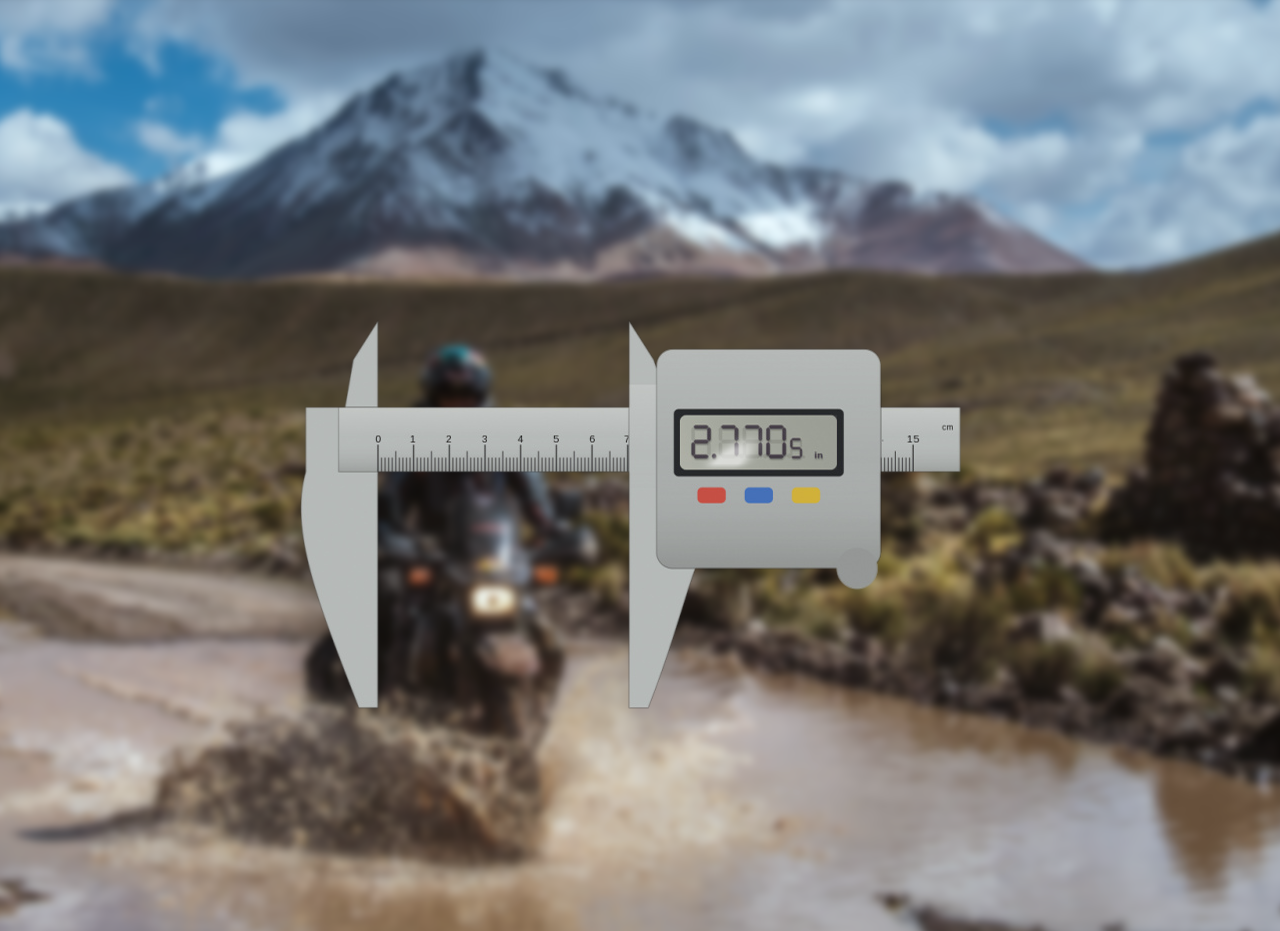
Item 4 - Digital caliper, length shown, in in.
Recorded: 2.7705 in
